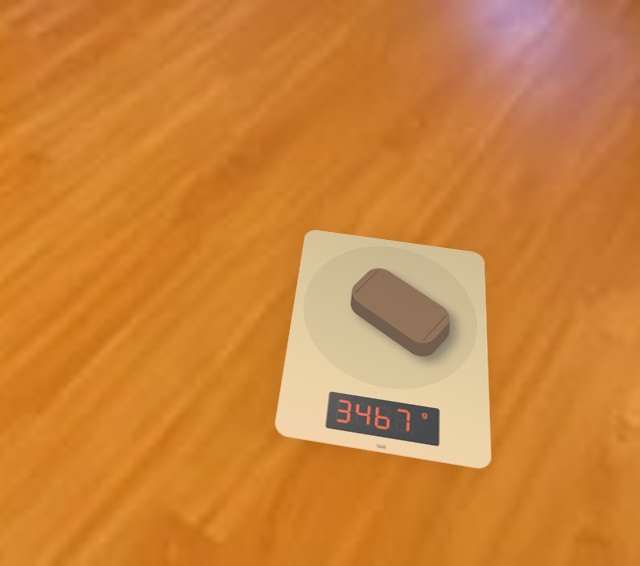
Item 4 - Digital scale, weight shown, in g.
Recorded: 3467 g
